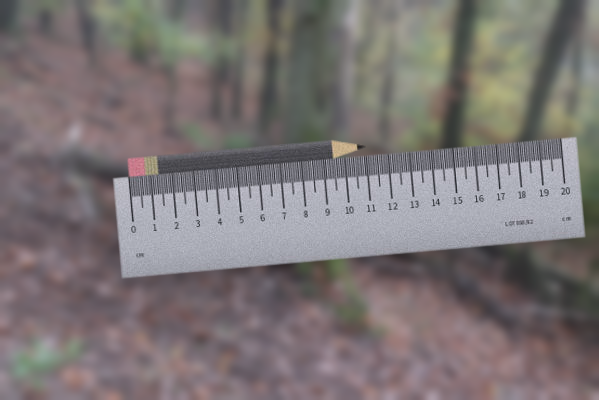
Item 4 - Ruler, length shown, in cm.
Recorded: 11 cm
